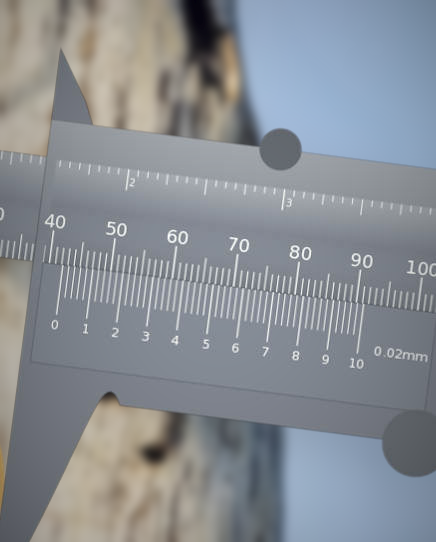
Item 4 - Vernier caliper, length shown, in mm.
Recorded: 42.2 mm
